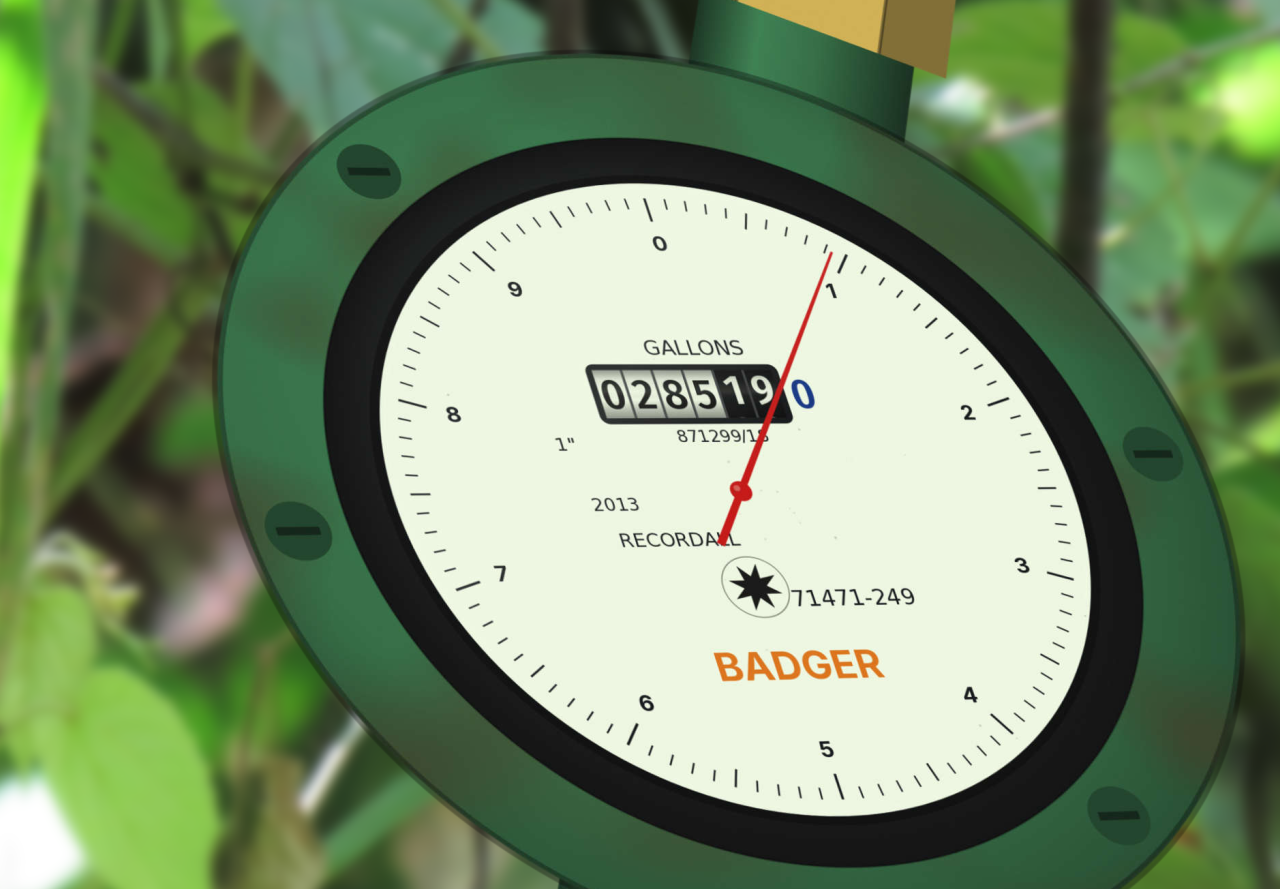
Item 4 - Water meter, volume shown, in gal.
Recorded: 285190.9 gal
